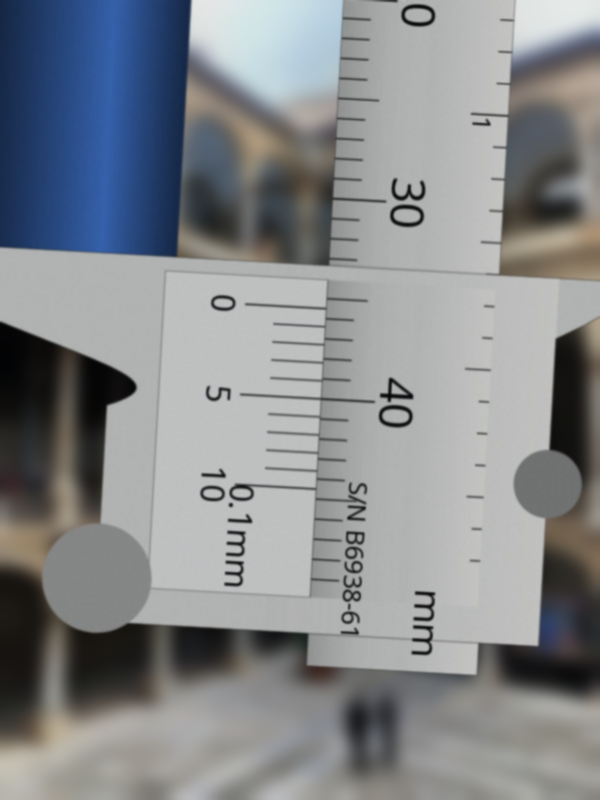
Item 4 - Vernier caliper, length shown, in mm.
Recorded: 35.5 mm
